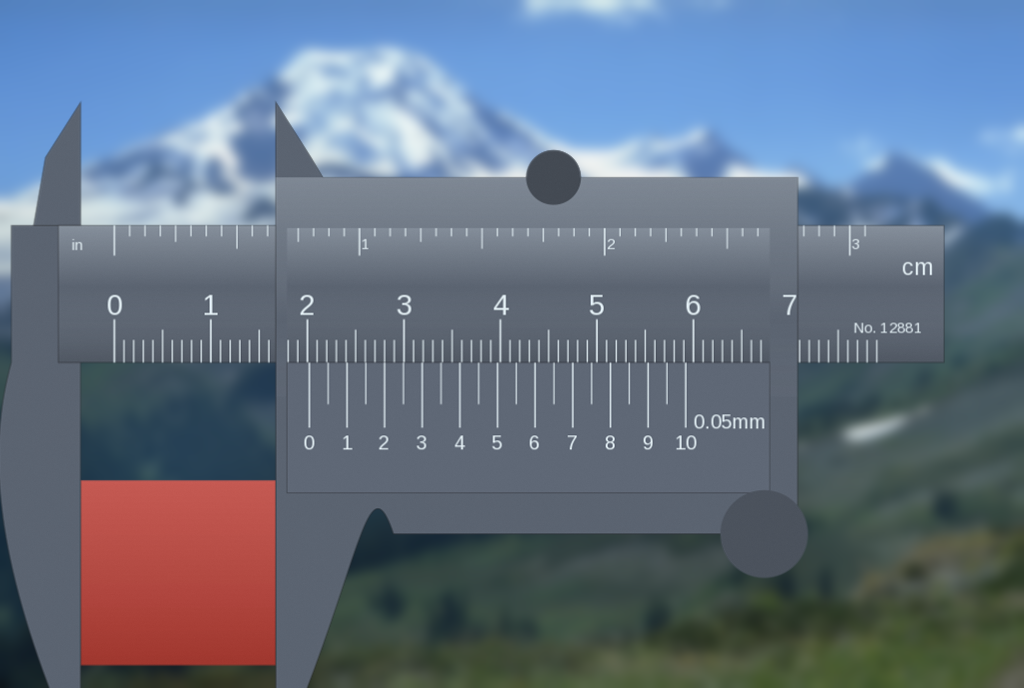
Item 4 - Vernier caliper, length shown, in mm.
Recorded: 20.2 mm
